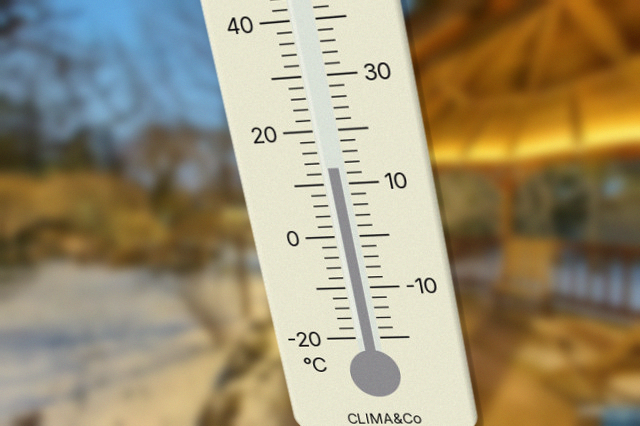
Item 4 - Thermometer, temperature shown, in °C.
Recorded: 13 °C
